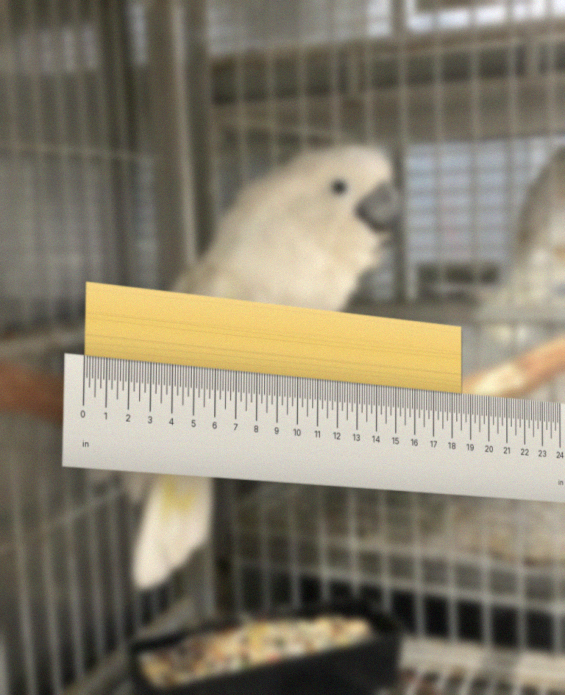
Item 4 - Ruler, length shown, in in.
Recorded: 18.5 in
